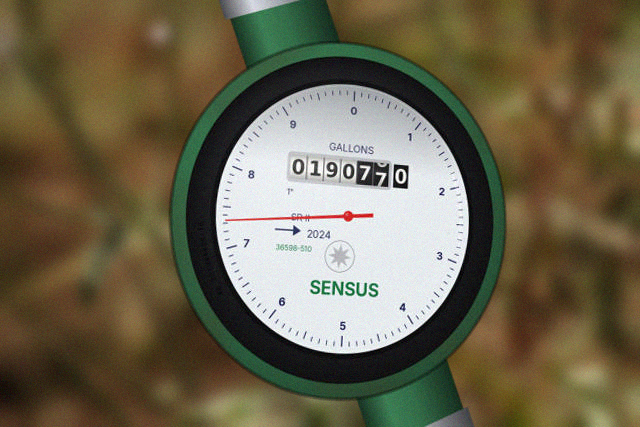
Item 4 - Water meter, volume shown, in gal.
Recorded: 190767.3 gal
